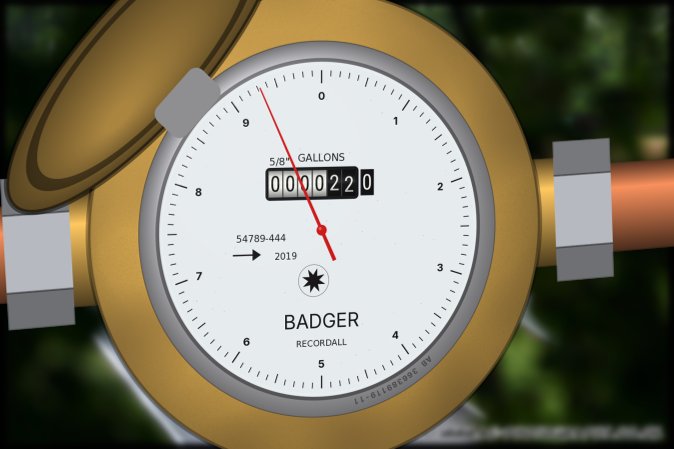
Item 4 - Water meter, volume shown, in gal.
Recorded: 219.3 gal
